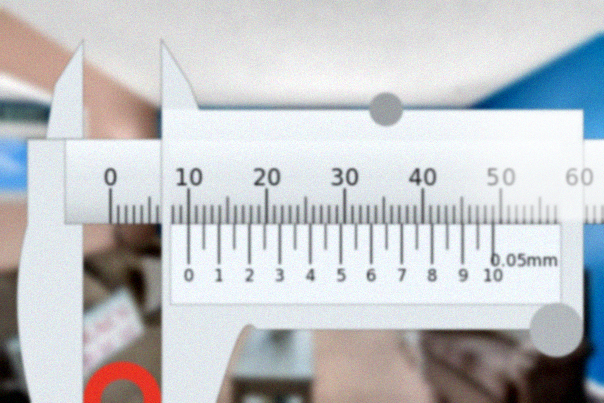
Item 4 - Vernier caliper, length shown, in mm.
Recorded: 10.0 mm
